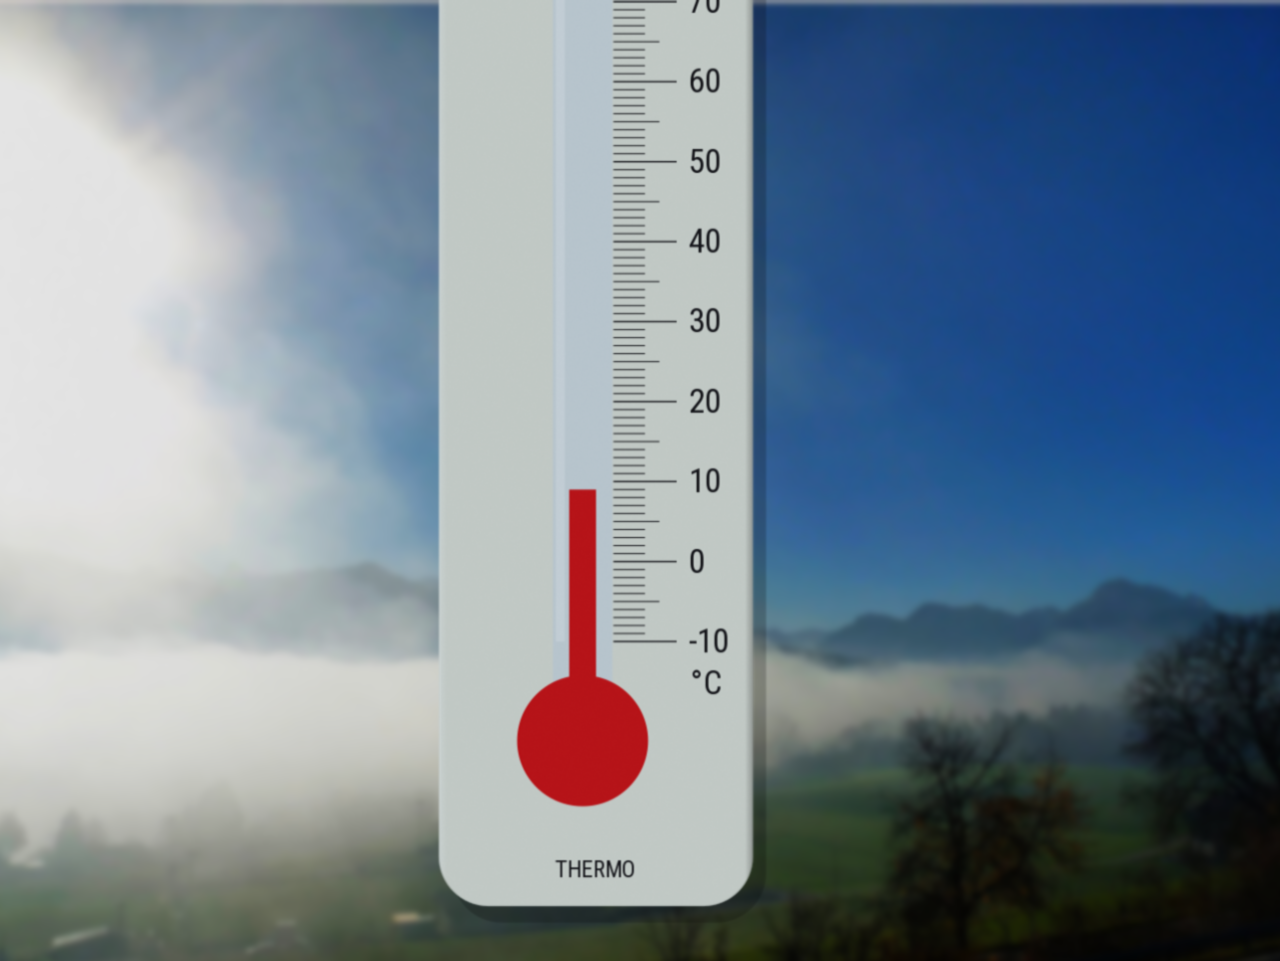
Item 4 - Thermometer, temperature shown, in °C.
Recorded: 9 °C
